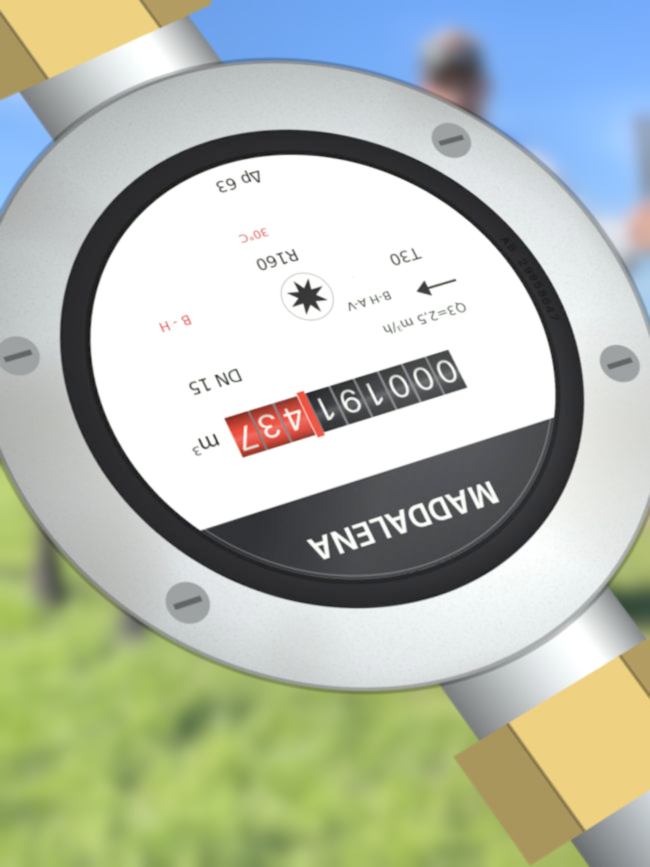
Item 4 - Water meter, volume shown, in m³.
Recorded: 191.437 m³
